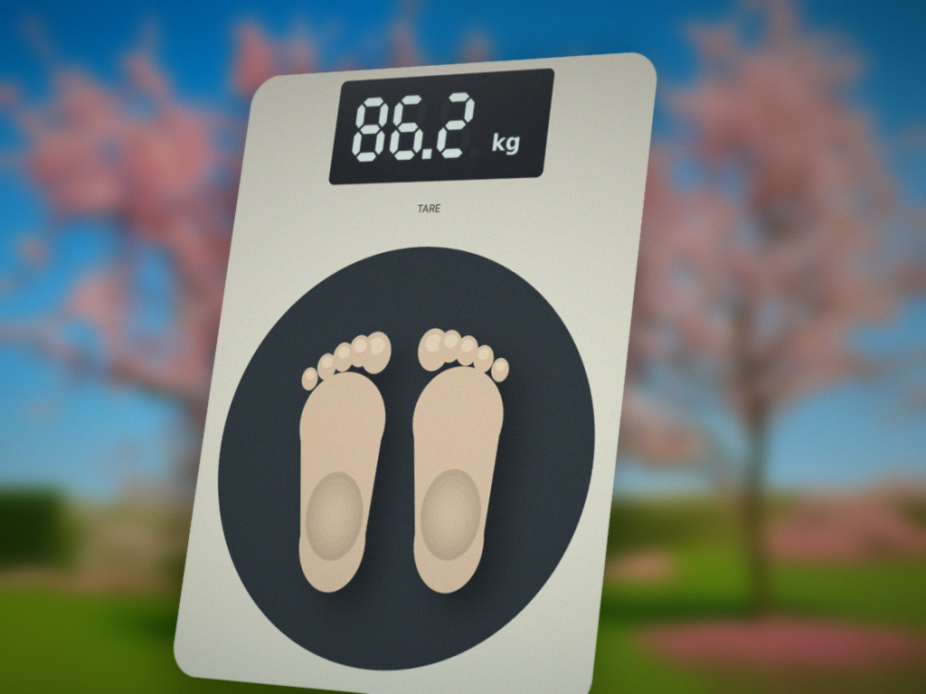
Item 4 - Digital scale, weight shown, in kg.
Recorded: 86.2 kg
